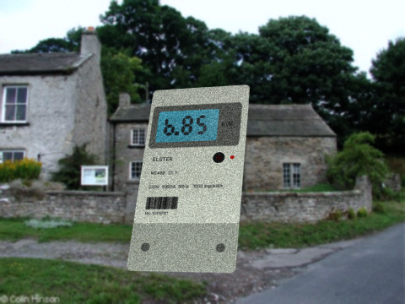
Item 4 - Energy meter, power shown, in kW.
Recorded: 6.85 kW
